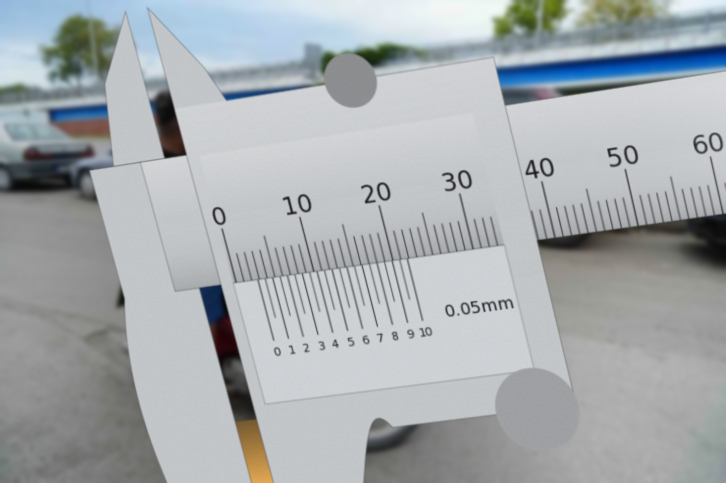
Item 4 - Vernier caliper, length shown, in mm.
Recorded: 2.8 mm
